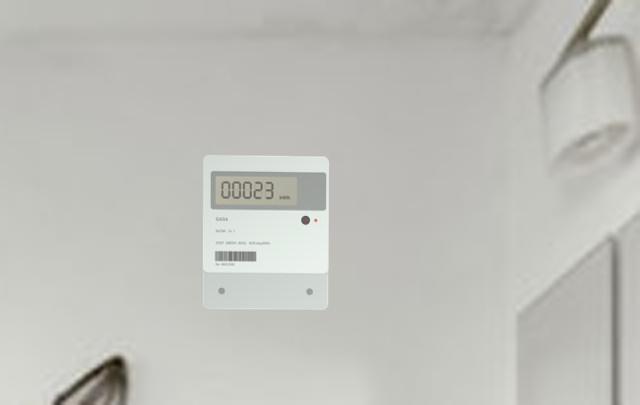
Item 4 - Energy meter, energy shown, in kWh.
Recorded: 23 kWh
